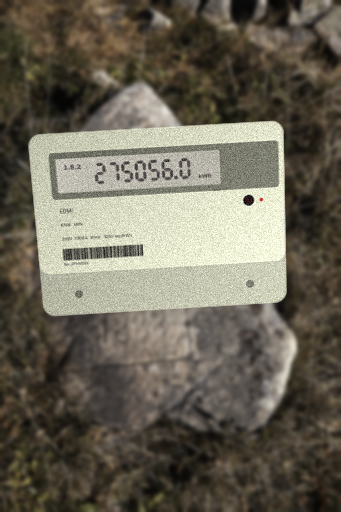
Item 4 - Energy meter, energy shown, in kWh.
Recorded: 275056.0 kWh
